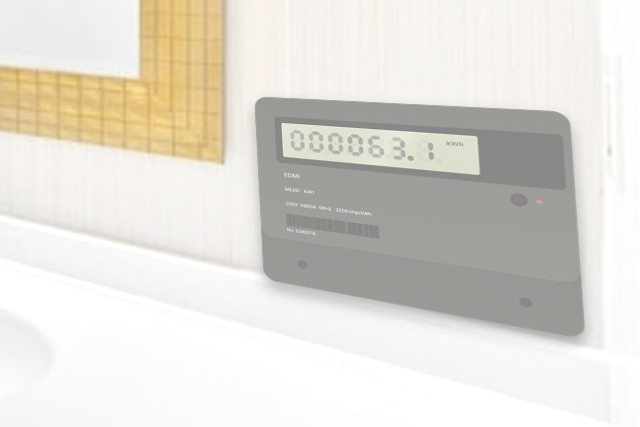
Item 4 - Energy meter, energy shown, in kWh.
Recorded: 63.1 kWh
